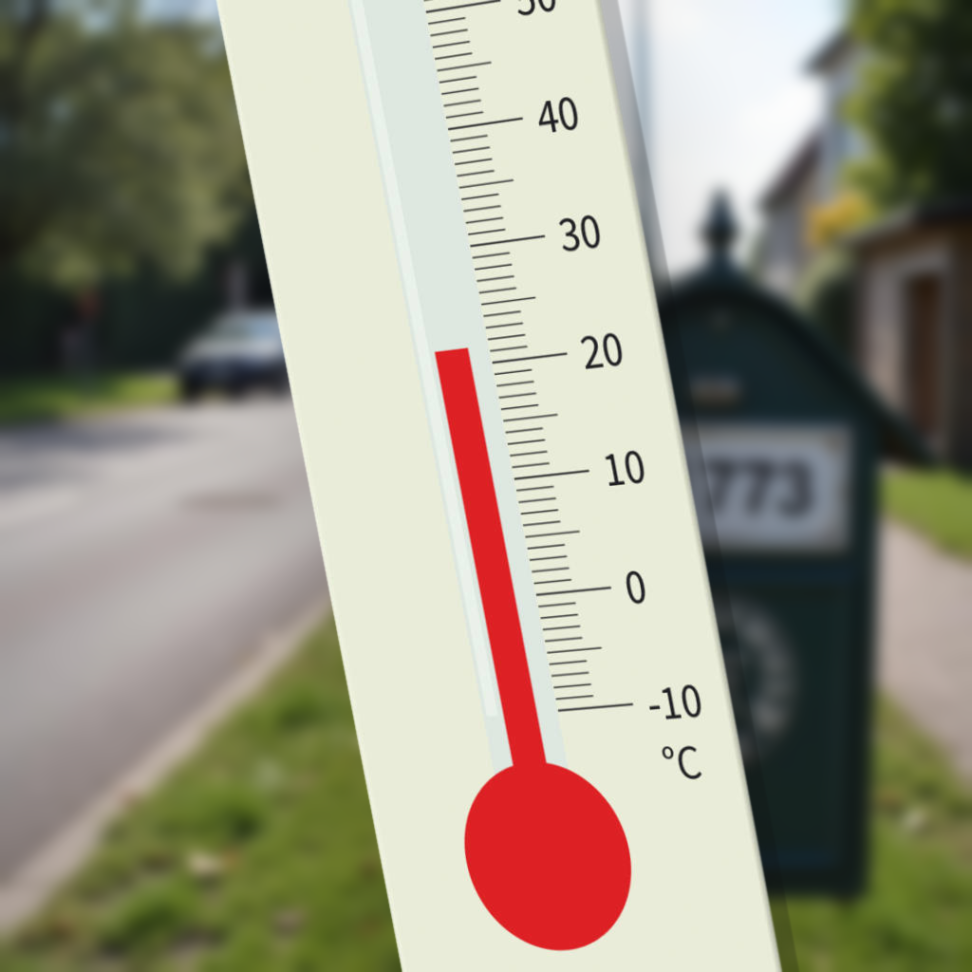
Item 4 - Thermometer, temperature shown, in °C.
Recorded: 21.5 °C
